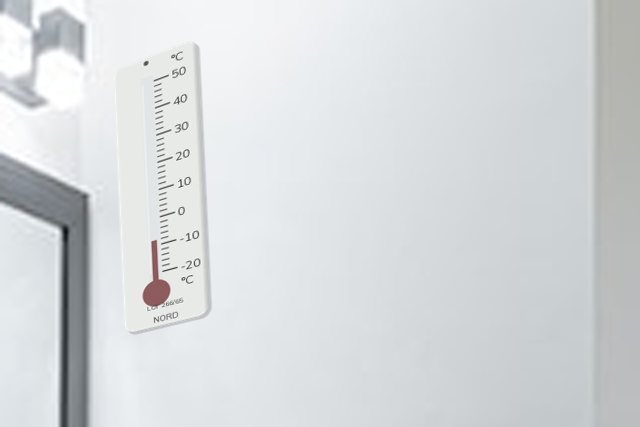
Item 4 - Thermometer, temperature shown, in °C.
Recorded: -8 °C
